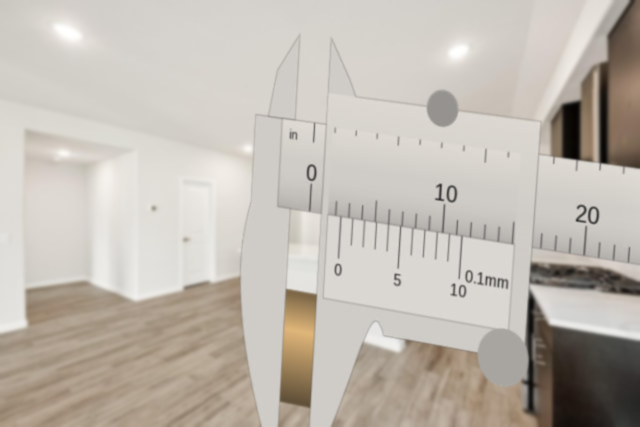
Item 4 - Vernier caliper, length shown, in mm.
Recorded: 2.4 mm
